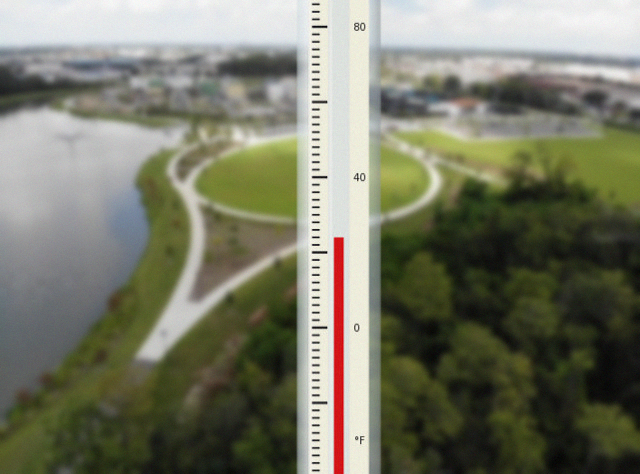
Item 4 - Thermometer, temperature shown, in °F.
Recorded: 24 °F
